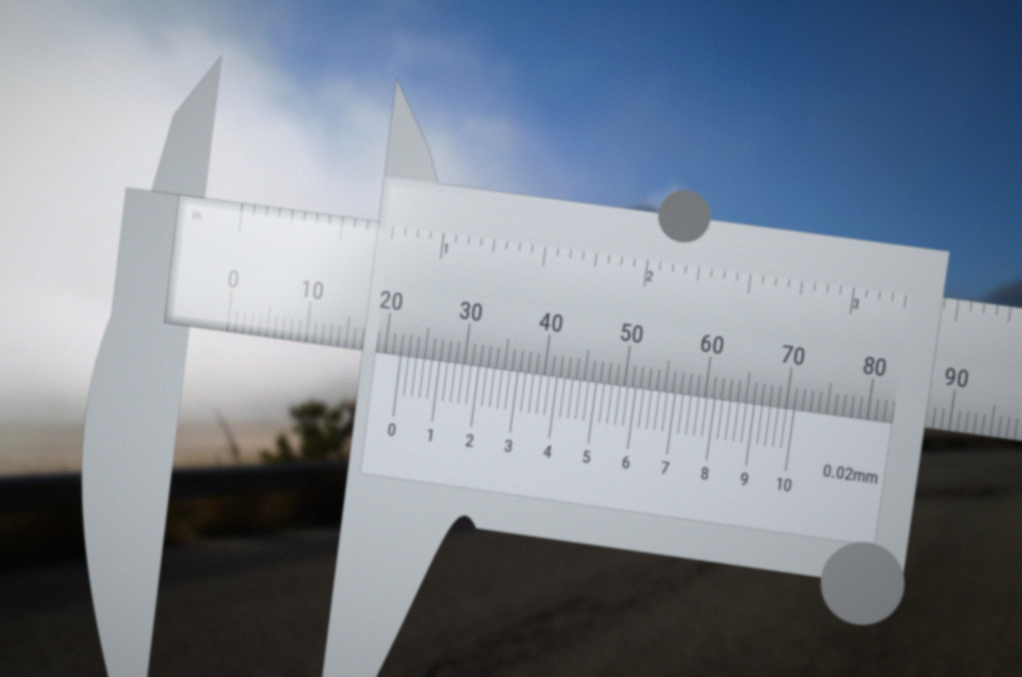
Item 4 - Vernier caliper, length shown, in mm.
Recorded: 22.0 mm
